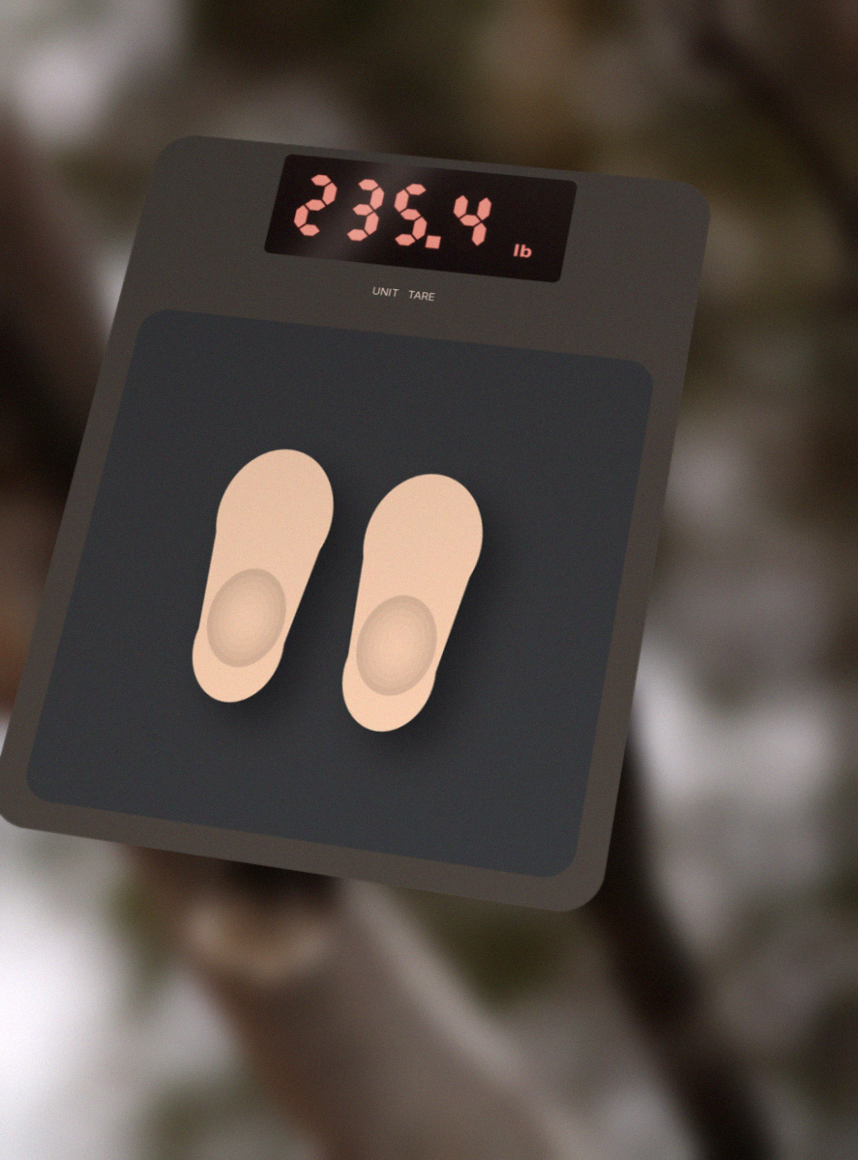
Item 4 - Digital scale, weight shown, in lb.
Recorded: 235.4 lb
